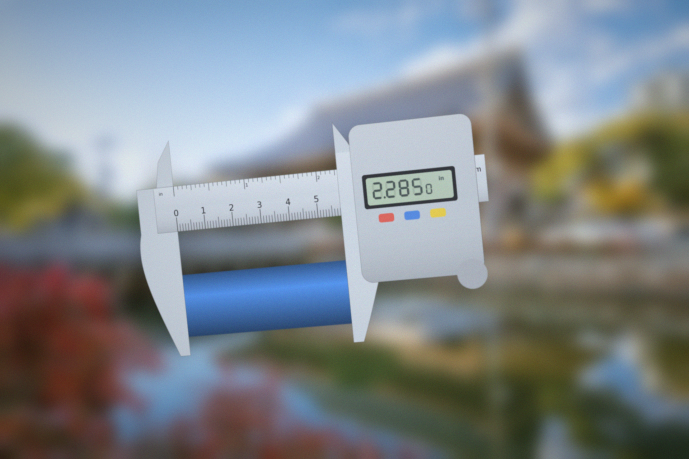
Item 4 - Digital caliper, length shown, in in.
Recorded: 2.2850 in
